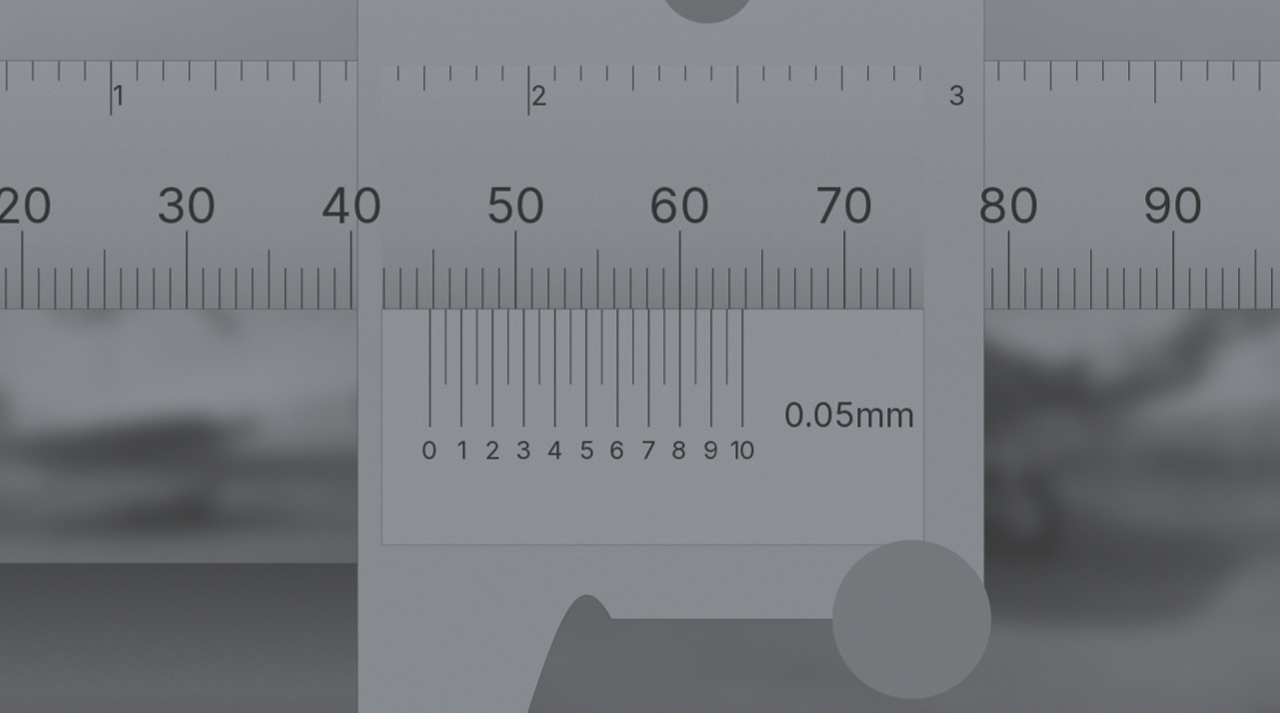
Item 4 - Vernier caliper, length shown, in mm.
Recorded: 44.8 mm
